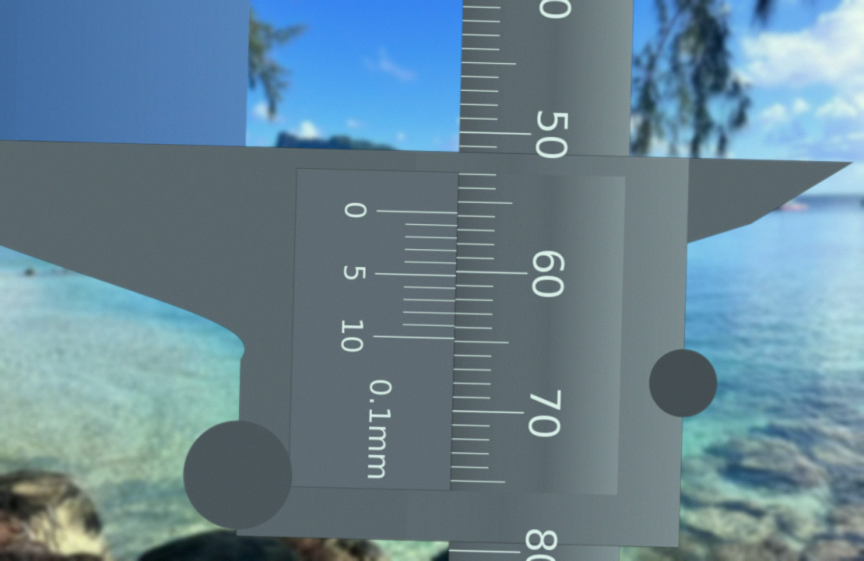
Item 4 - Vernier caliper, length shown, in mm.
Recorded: 55.8 mm
